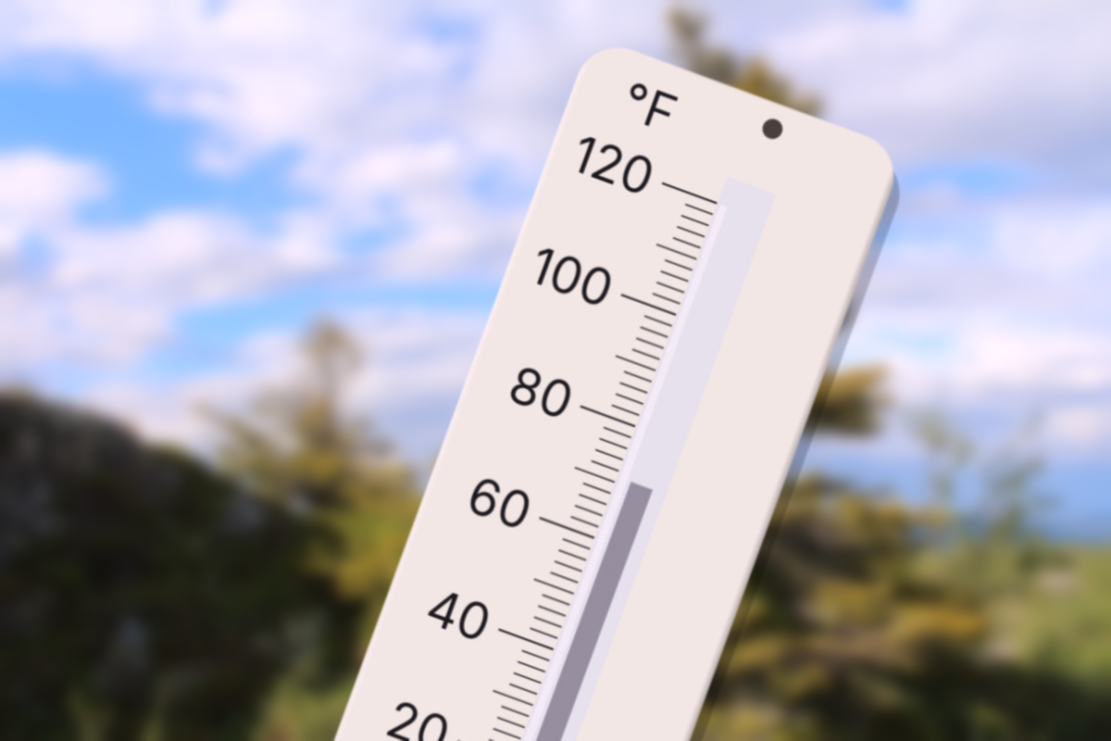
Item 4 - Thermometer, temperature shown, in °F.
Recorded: 71 °F
